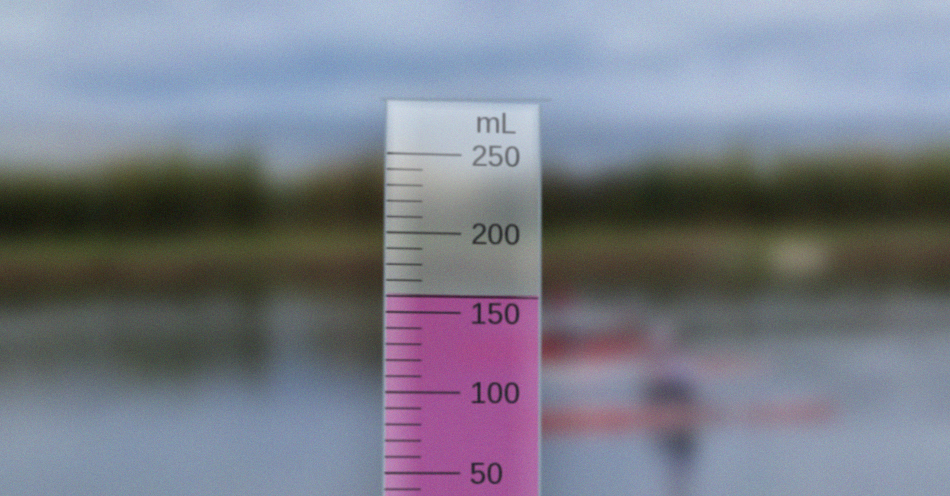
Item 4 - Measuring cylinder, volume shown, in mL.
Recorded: 160 mL
